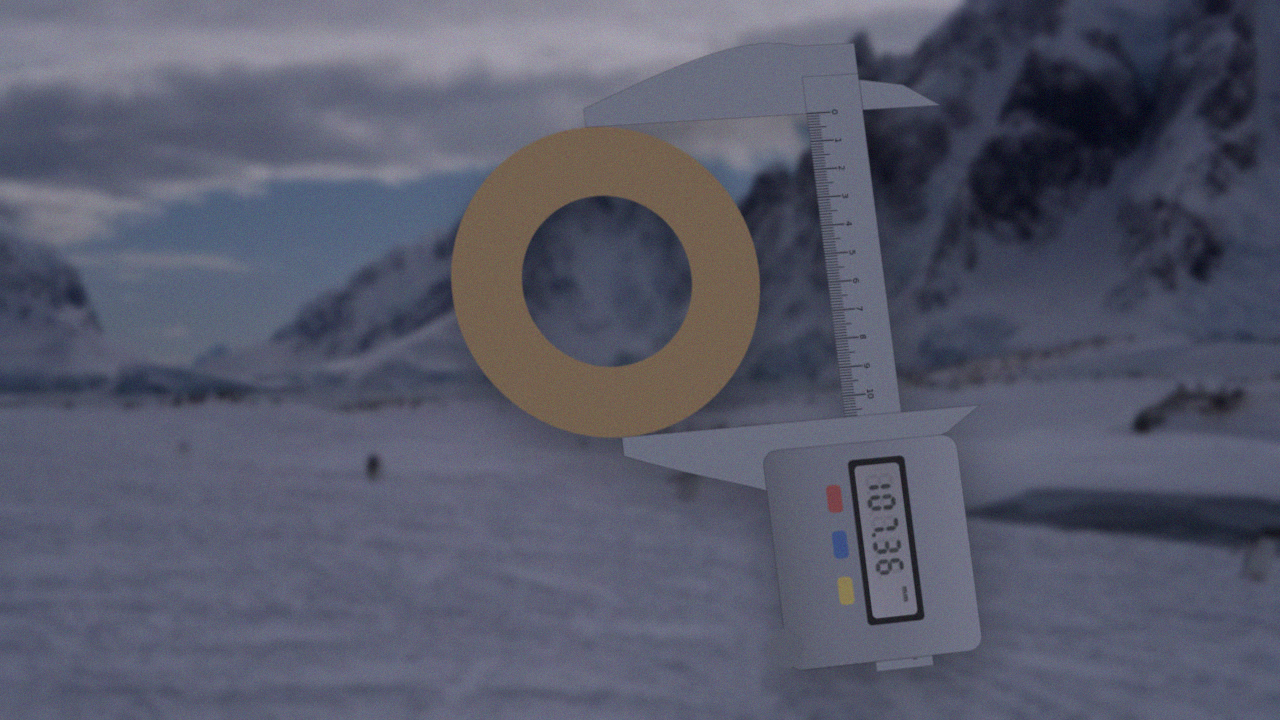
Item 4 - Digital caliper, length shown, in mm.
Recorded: 107.36 mm
